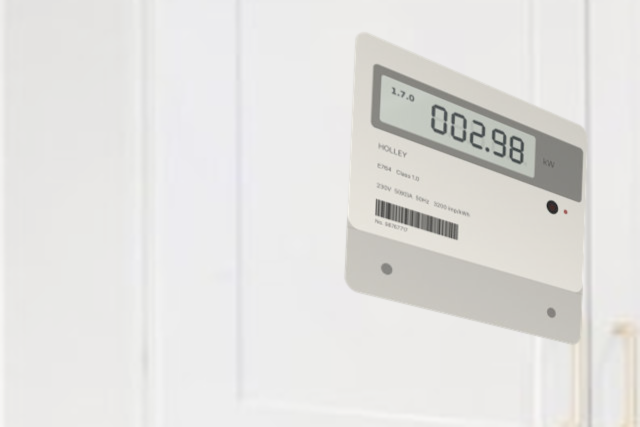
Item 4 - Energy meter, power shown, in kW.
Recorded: 2.98 kW
